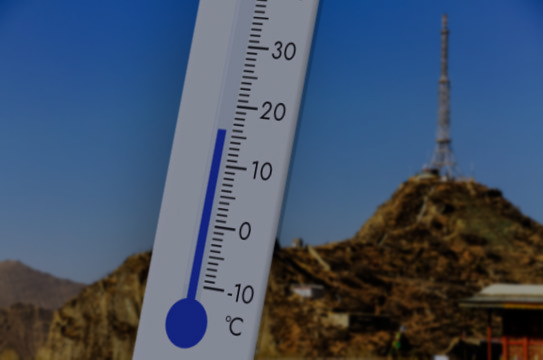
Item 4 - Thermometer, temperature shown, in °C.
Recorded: 16 °C
